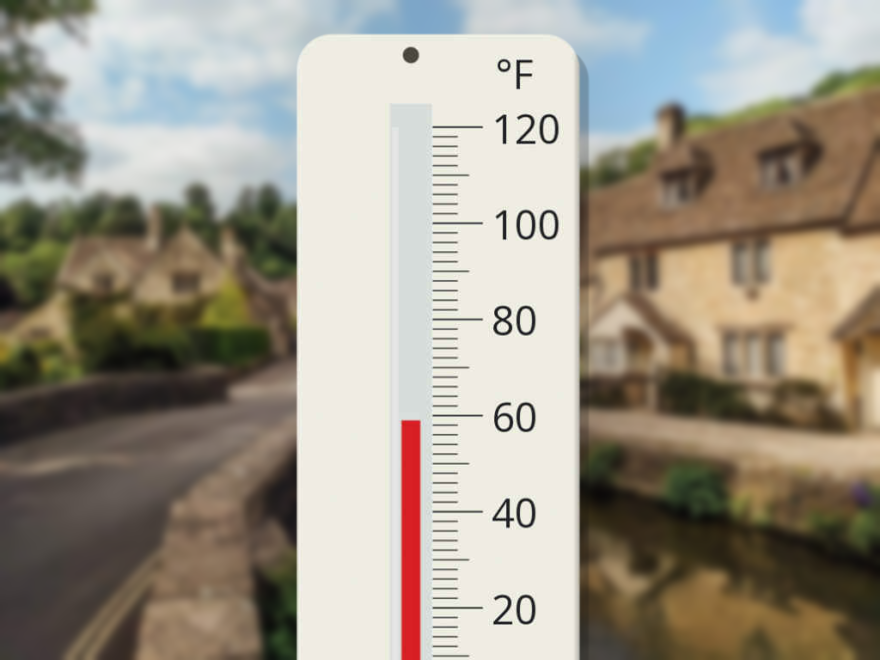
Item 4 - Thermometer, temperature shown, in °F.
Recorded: 59 °F
